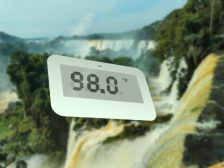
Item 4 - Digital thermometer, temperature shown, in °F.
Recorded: 98.0 °F
